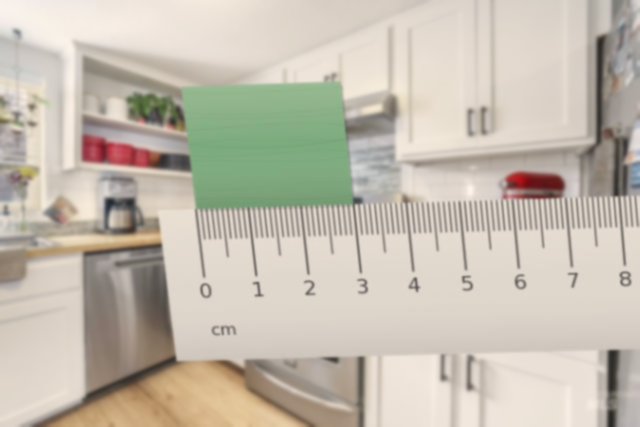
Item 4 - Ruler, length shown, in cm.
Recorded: 3 cm
